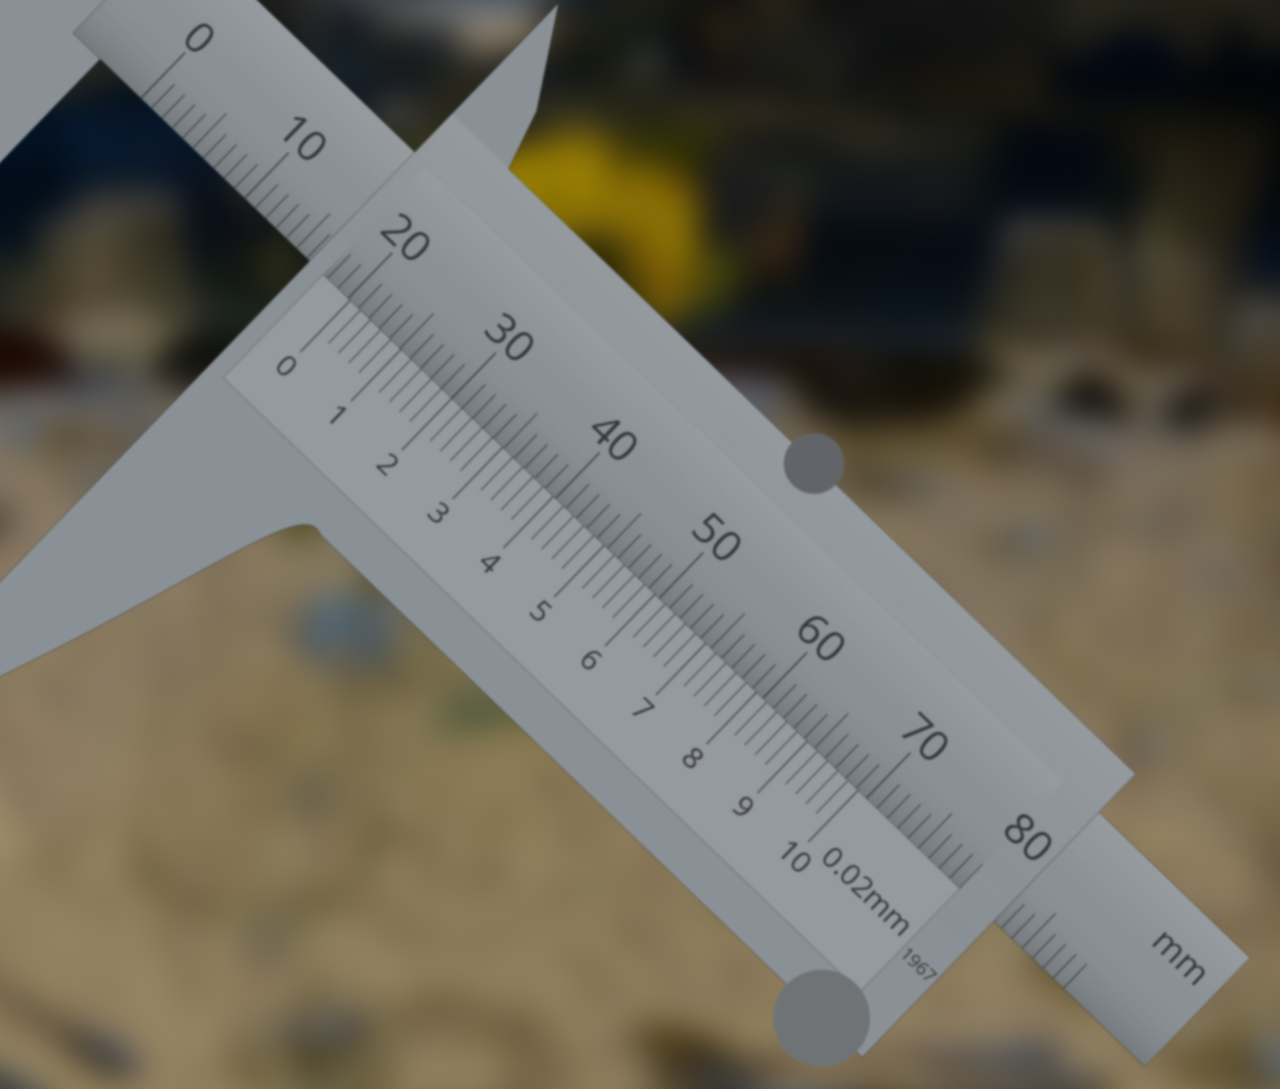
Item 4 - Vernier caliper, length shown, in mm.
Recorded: 20.2 mm
